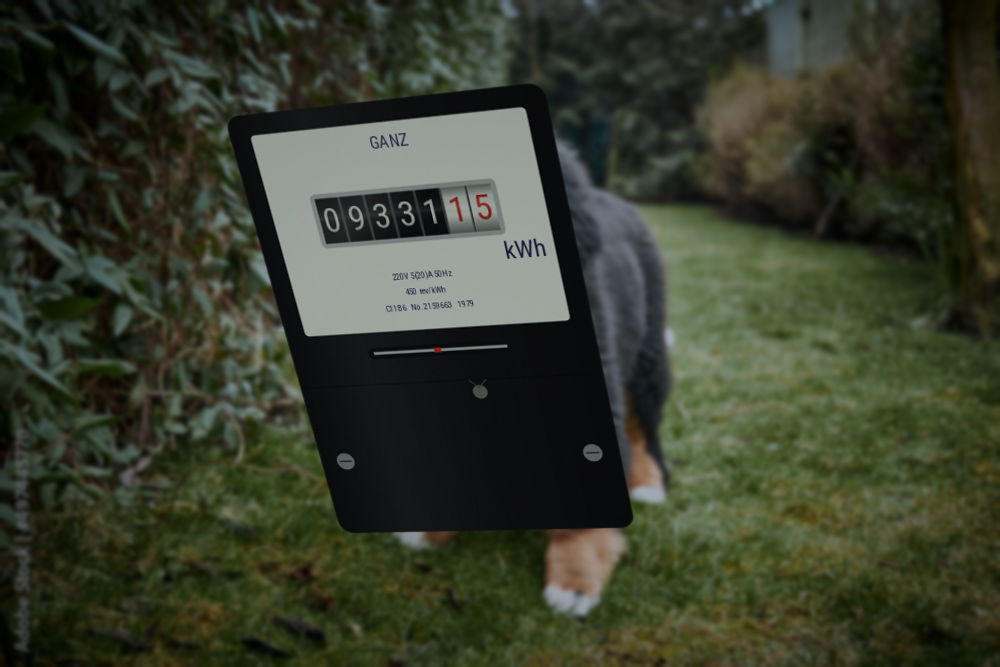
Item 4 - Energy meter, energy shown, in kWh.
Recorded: 9331.15 kWh
